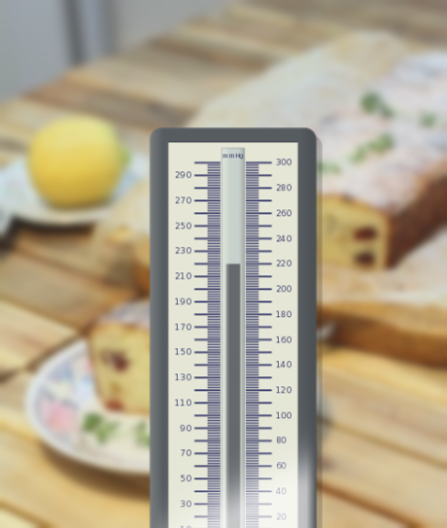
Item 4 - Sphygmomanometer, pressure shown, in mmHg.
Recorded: 220 mmHg
